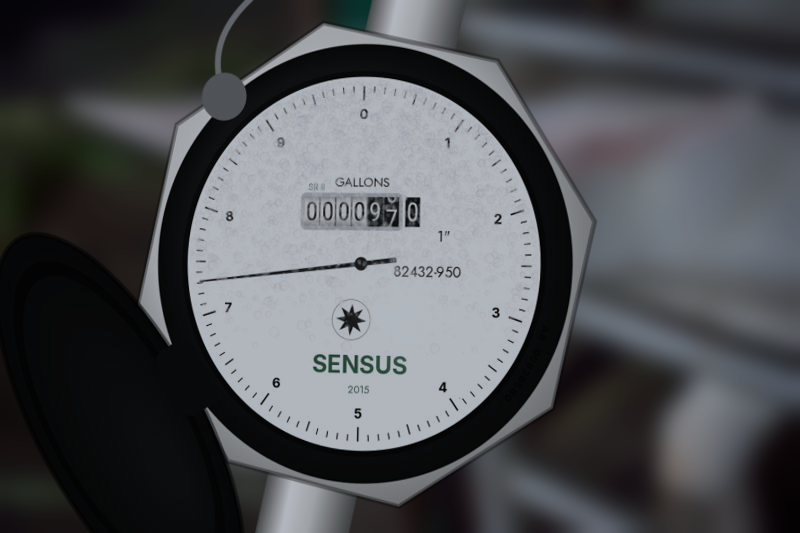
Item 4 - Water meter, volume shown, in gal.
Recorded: 967.3 gal
